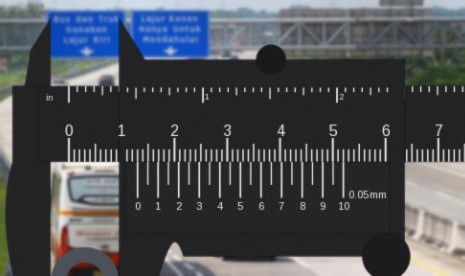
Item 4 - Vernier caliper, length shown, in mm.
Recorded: 13.0 mm
